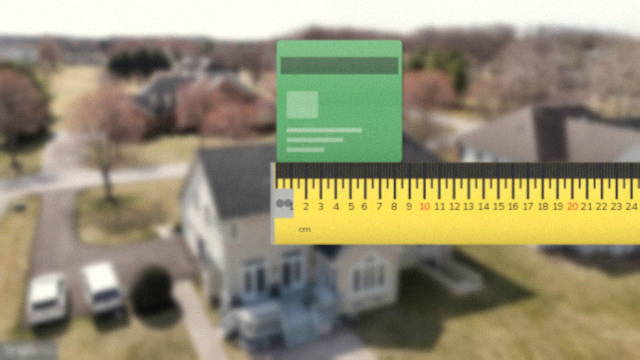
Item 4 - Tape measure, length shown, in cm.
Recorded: 8.5 cm
